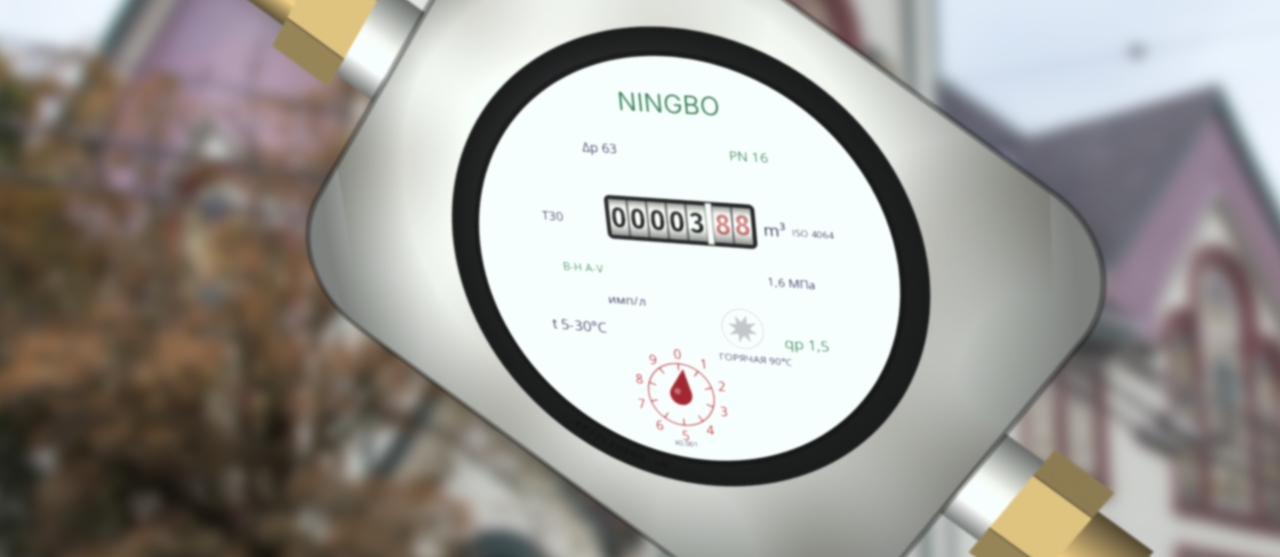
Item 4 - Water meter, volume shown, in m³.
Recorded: 3.880 m³
